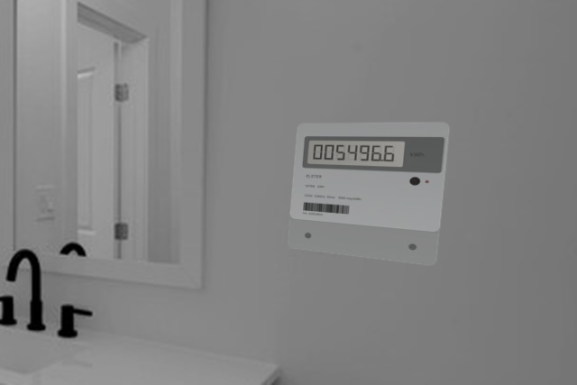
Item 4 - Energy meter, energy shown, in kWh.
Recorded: 5496.6 kWh
